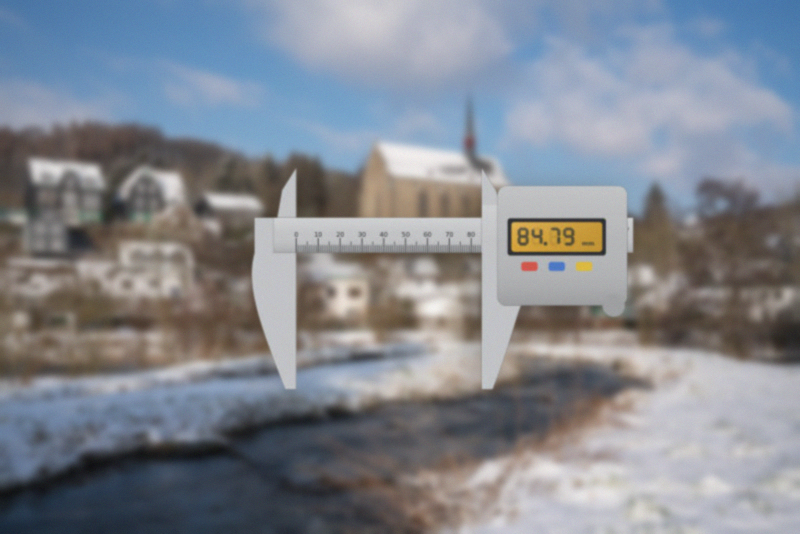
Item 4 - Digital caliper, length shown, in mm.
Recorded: 84.79 mm
